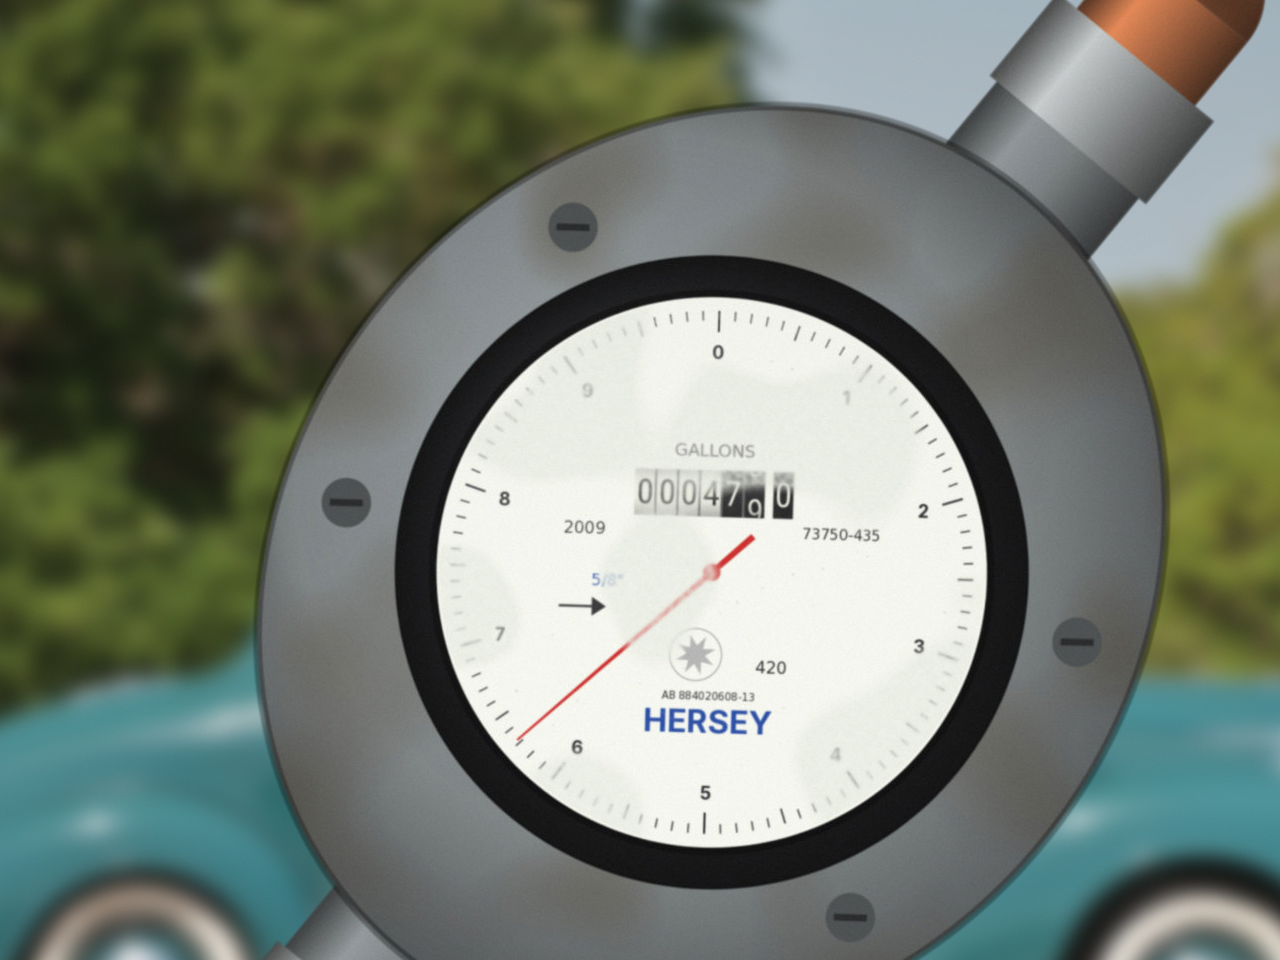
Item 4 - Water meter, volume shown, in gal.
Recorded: 4786.3 gal
